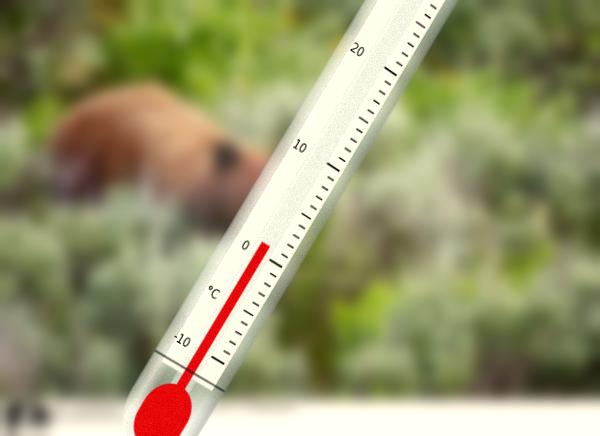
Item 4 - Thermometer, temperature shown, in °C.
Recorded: 1 °C
